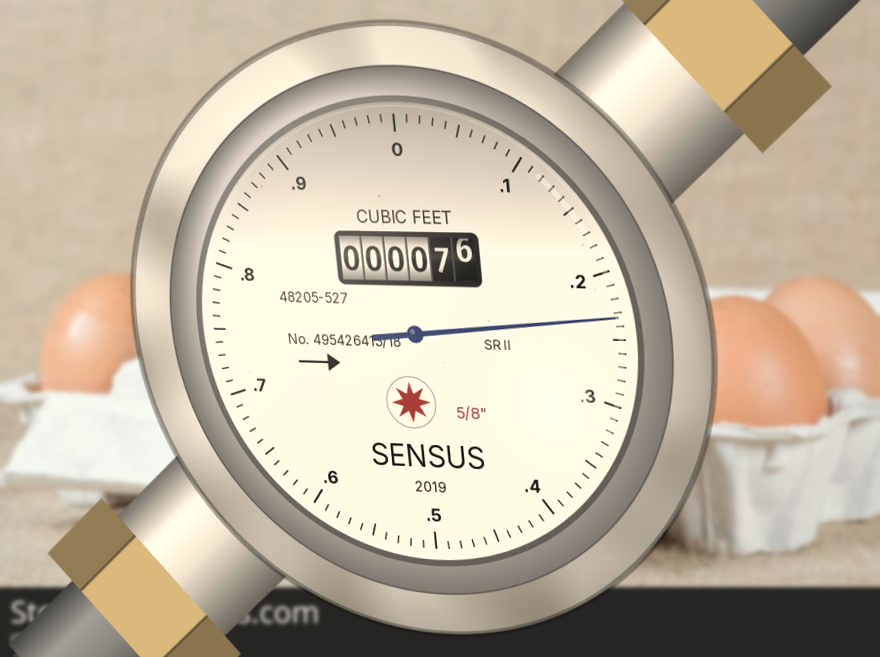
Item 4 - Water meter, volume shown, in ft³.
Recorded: 76.23 ft³
